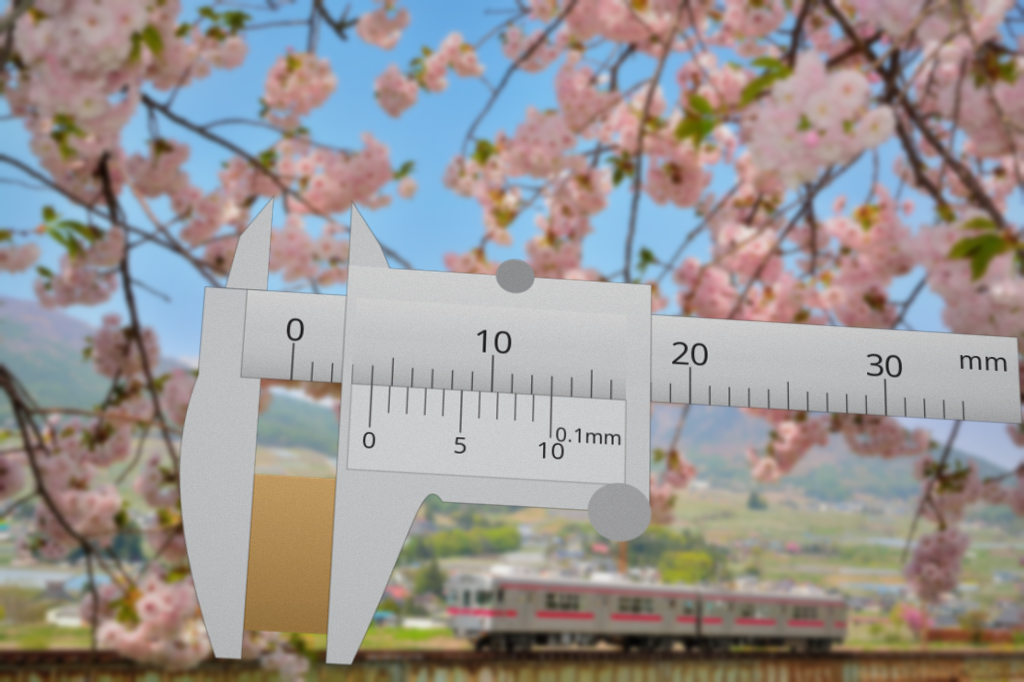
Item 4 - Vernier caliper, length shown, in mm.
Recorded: 4.0 mm
